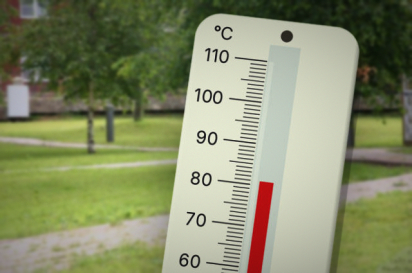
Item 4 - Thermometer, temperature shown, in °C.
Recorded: 81 °C
